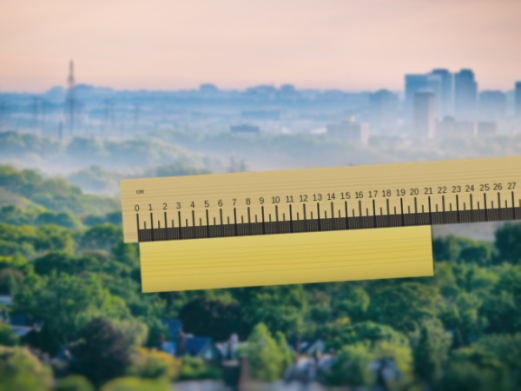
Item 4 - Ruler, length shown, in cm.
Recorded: 21 cm
